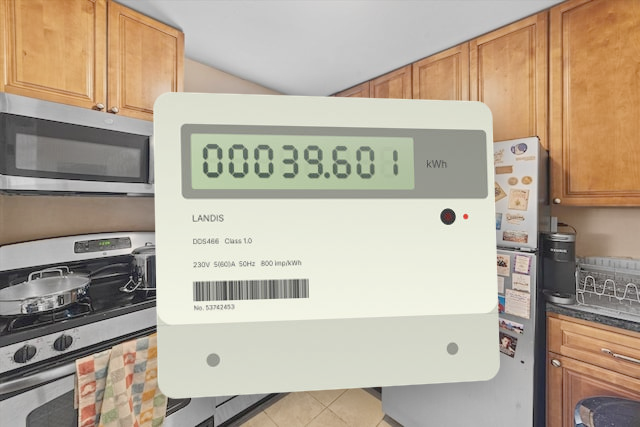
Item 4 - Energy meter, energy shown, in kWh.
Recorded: 39.601 kWh
